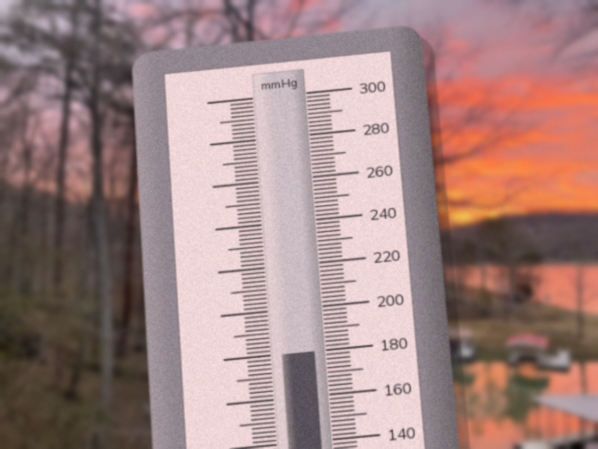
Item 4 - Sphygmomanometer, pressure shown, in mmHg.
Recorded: 180 mmHg
